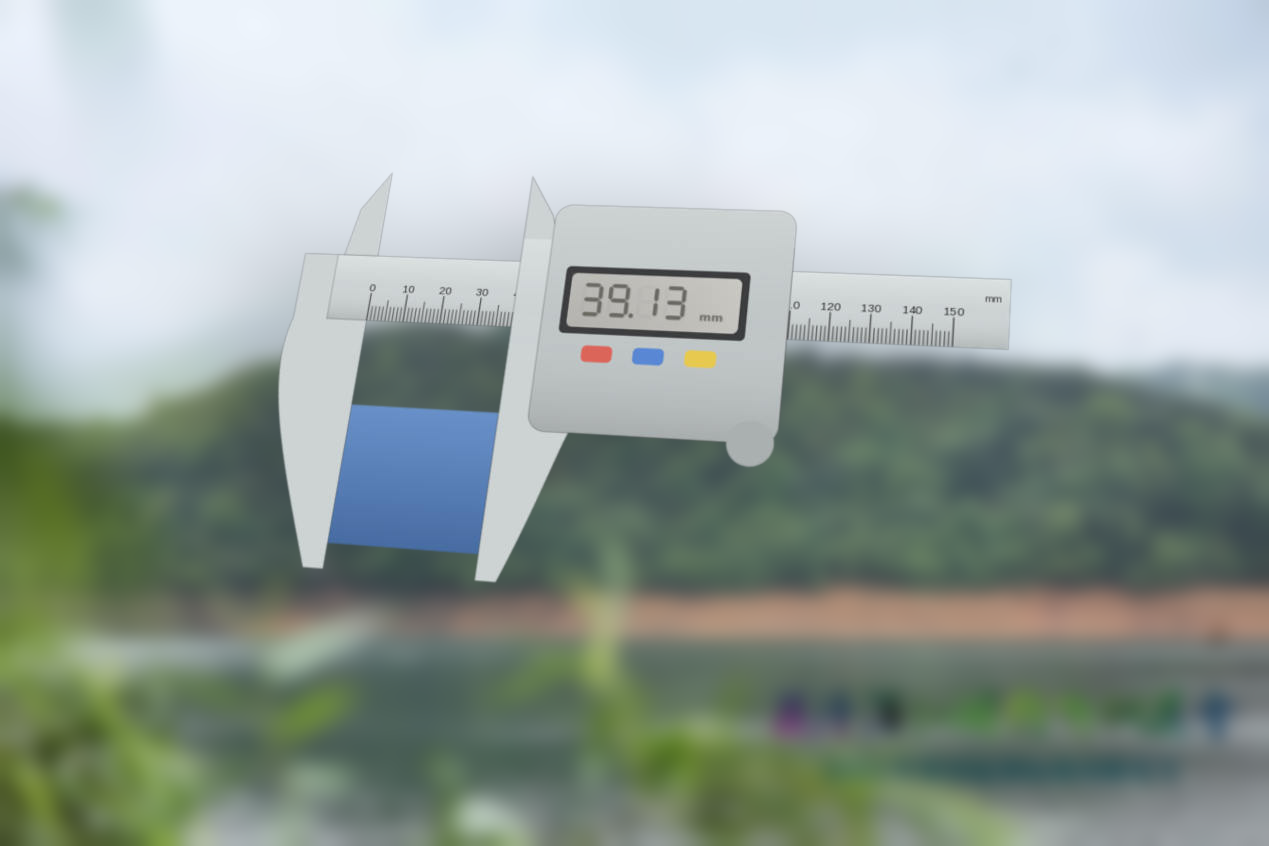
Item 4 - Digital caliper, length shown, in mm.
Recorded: 39.13 mm
